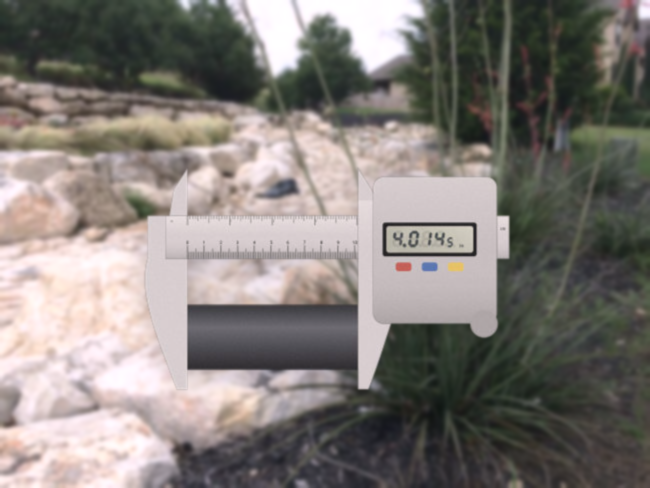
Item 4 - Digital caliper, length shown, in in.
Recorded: 4.0145 in
